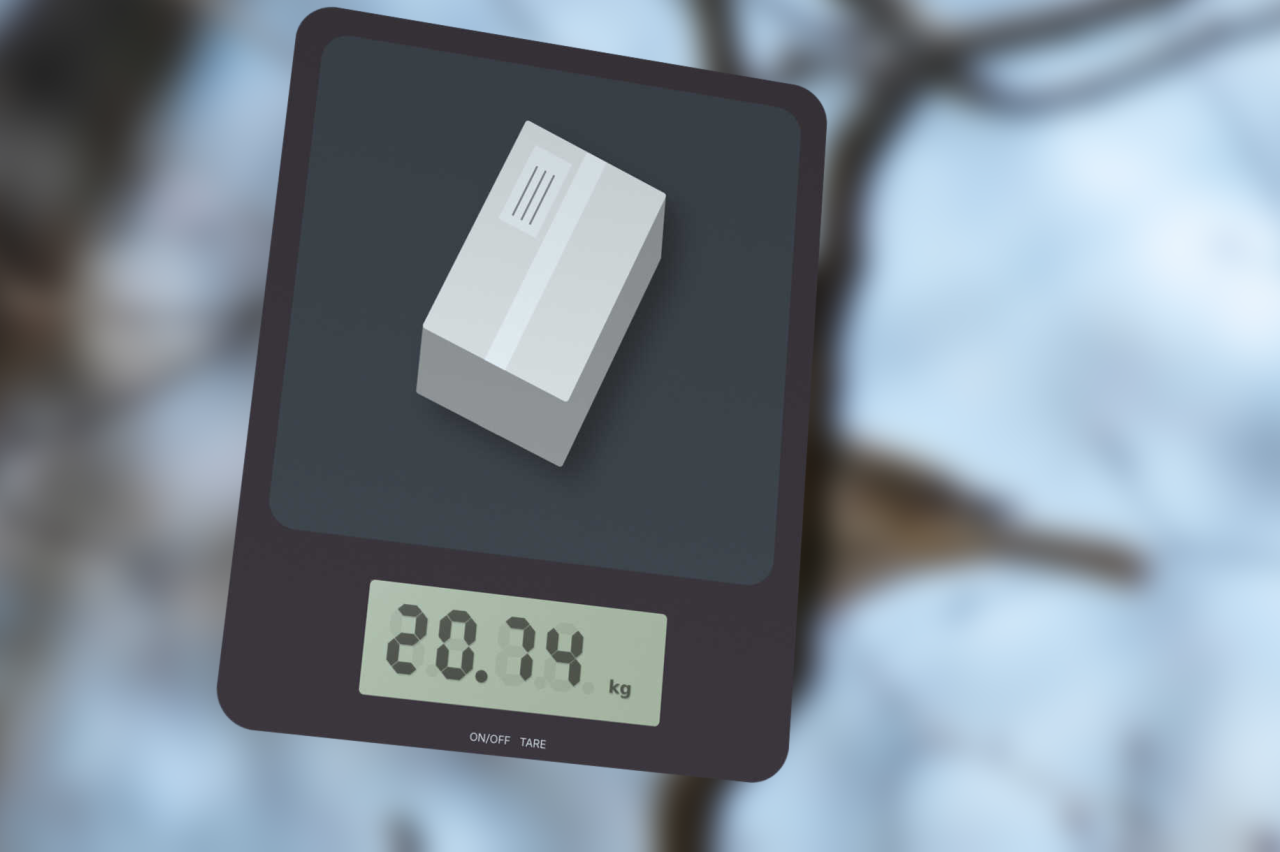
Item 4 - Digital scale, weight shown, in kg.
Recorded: 20.74 kg
